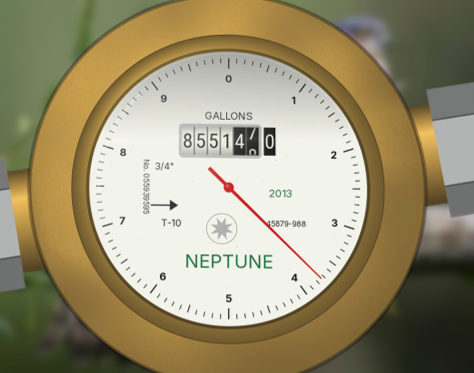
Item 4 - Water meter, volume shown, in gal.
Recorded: 8551473.7 gal
